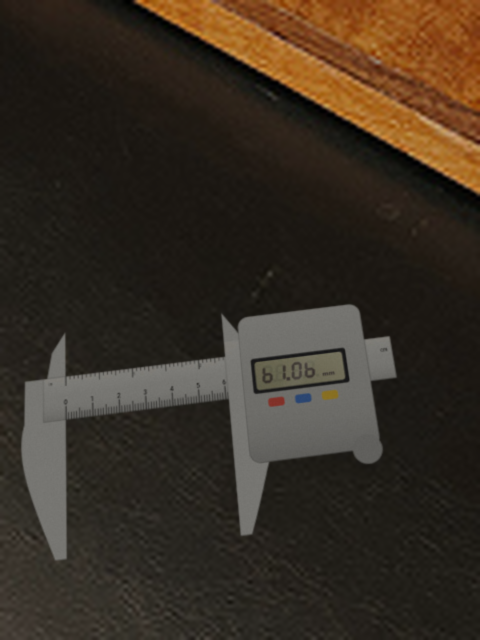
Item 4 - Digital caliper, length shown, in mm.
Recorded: 61.06 mm
